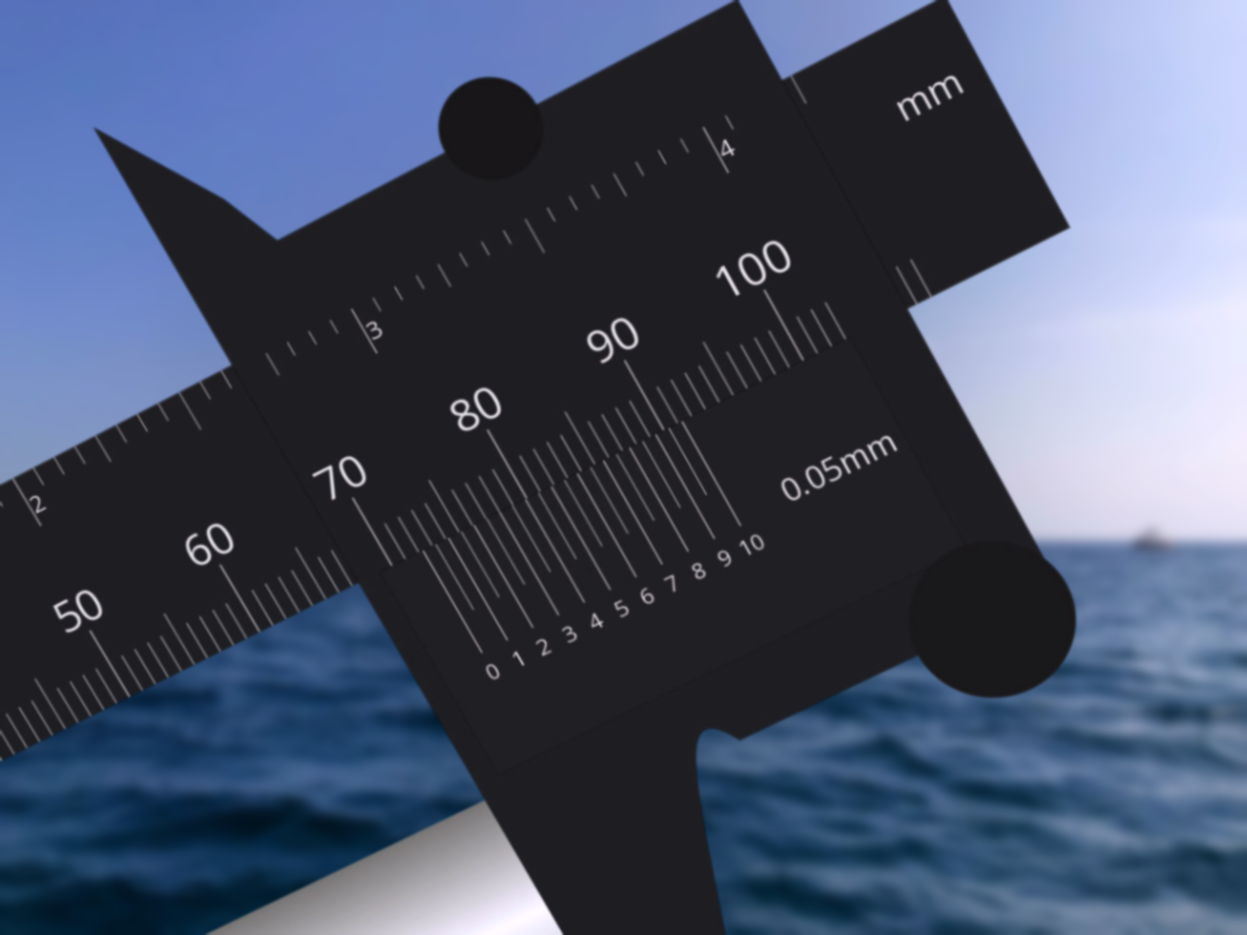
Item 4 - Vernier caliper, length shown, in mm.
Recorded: 72.3 mm
